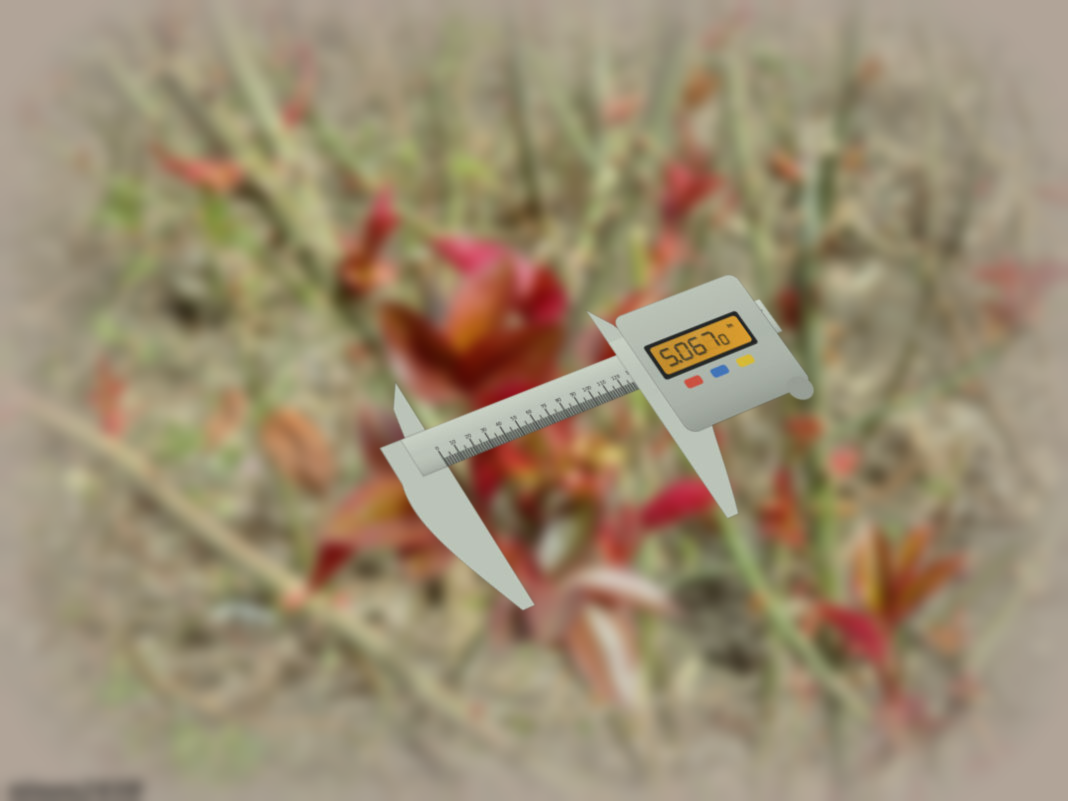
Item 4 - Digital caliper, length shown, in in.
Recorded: 5.0670 in
